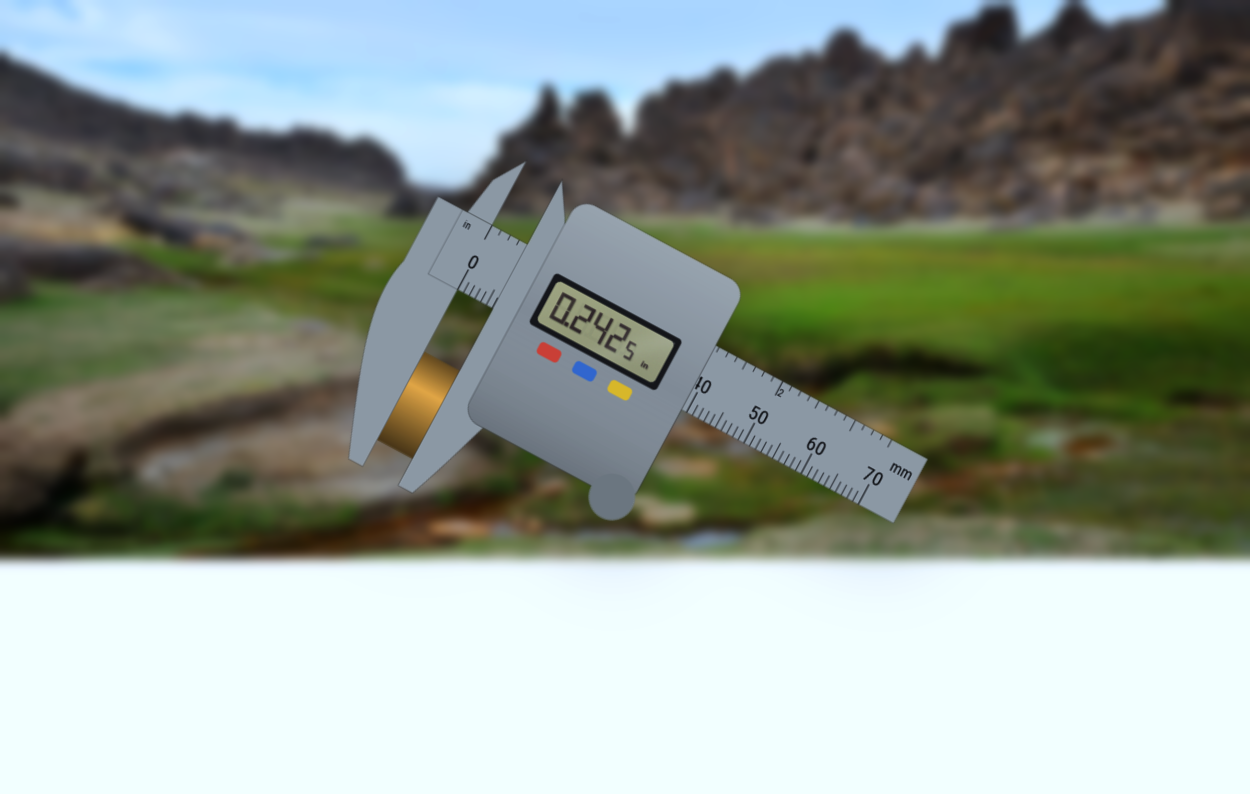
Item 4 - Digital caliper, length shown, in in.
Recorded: 0.2425 in
